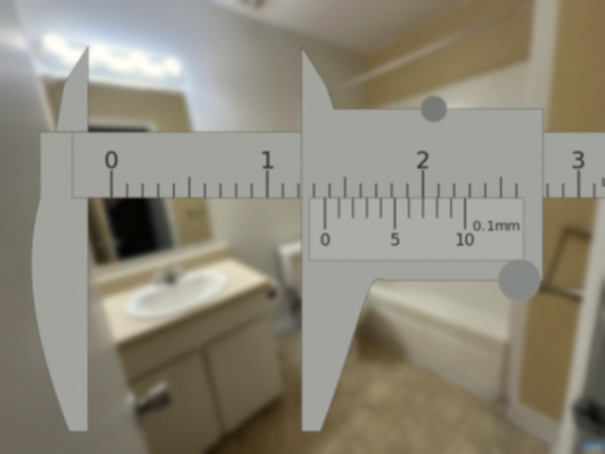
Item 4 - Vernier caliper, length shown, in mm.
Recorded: 13.7 mm
